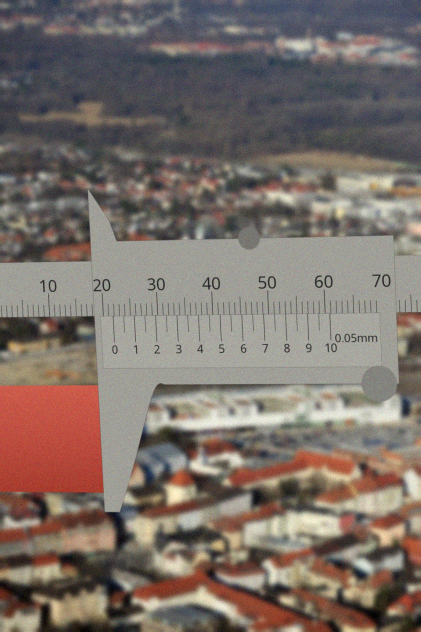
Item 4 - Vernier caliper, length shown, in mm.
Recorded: 21.8 mm
